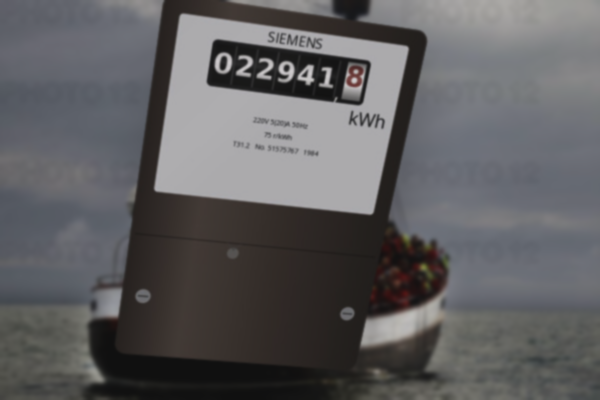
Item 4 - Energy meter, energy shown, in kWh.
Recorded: 22941.8 kWh
